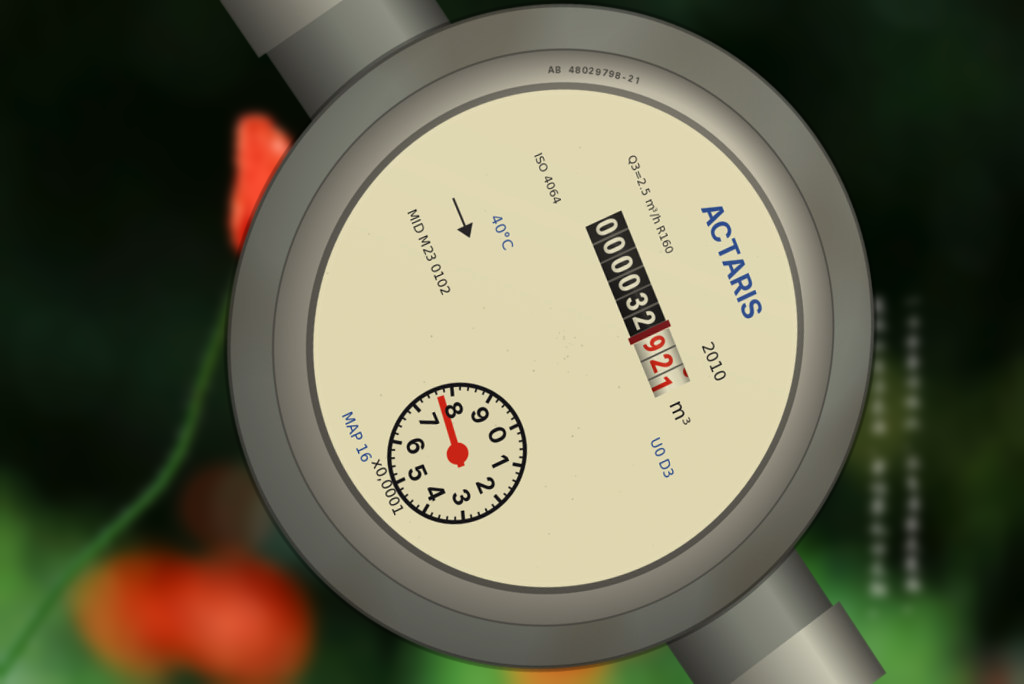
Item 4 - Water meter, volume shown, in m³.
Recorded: 32.9207 m³
